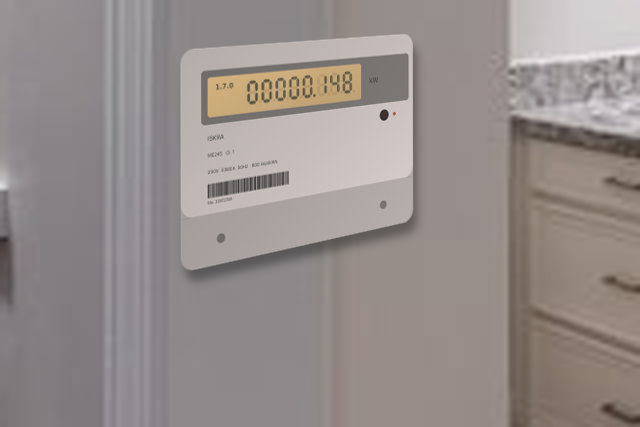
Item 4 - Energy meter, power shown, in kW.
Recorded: 0.148 kW
